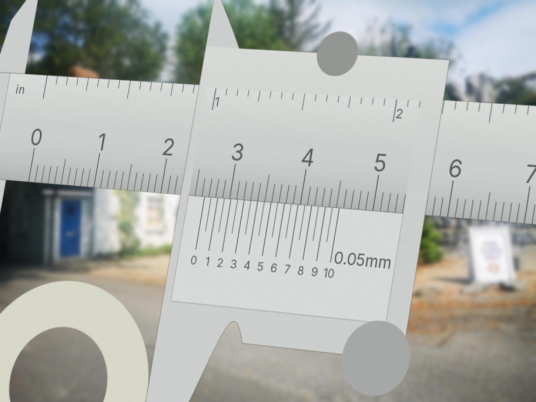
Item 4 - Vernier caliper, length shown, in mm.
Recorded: 26.4 mm
